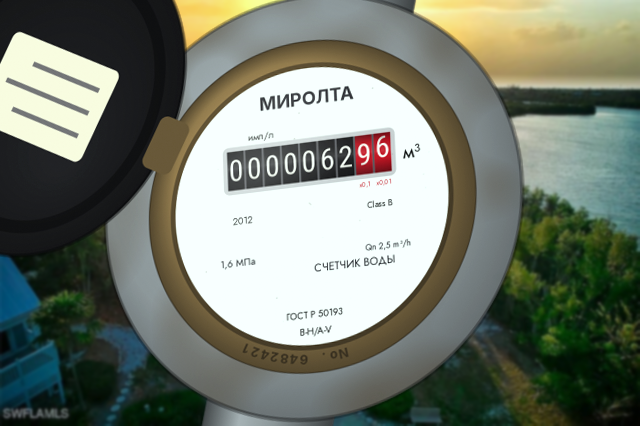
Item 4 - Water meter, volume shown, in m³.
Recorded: 62.96 m³
